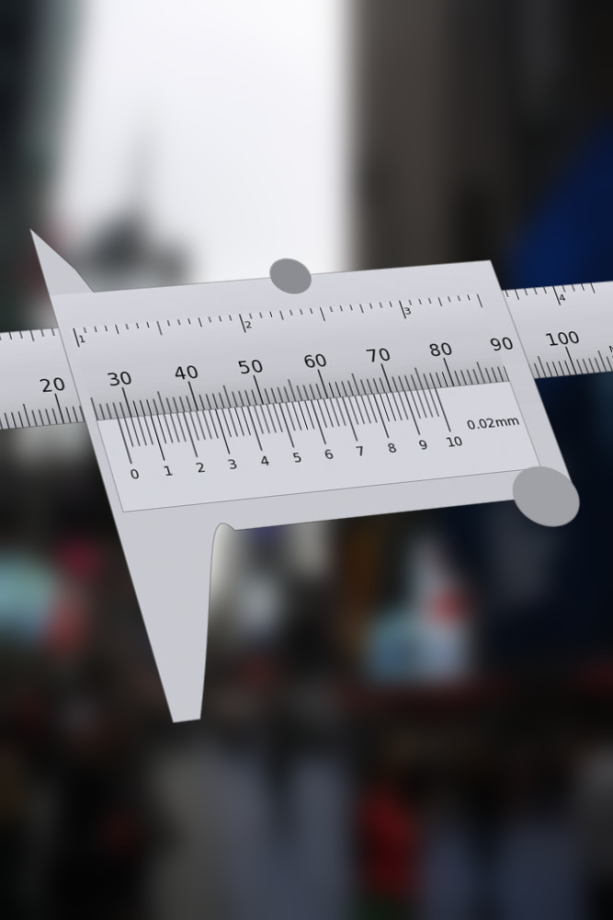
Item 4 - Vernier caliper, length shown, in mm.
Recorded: 28.0 mm
